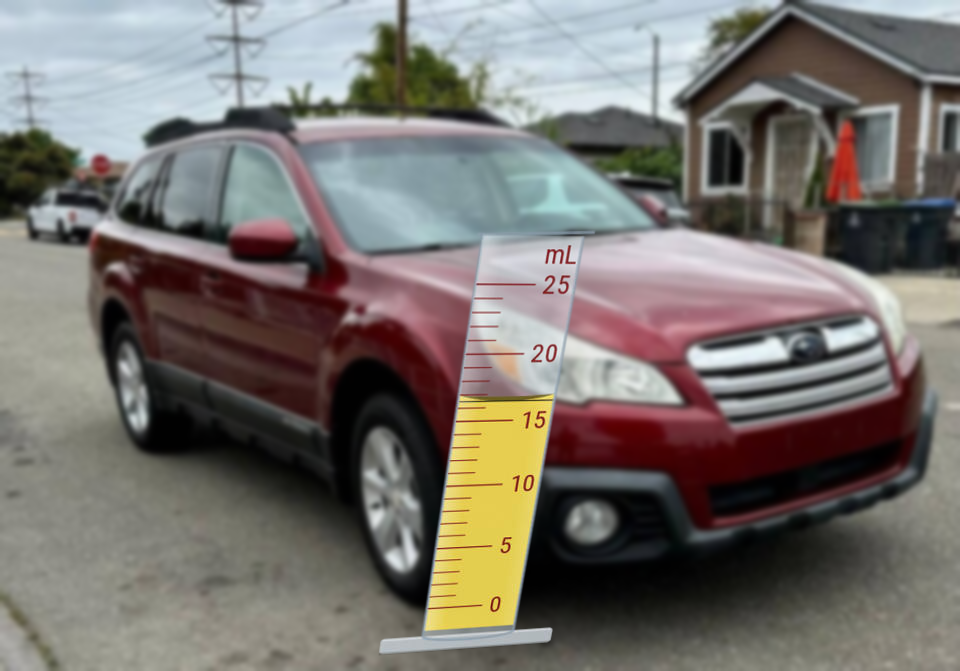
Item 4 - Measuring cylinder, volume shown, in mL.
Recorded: 16.5 mL
